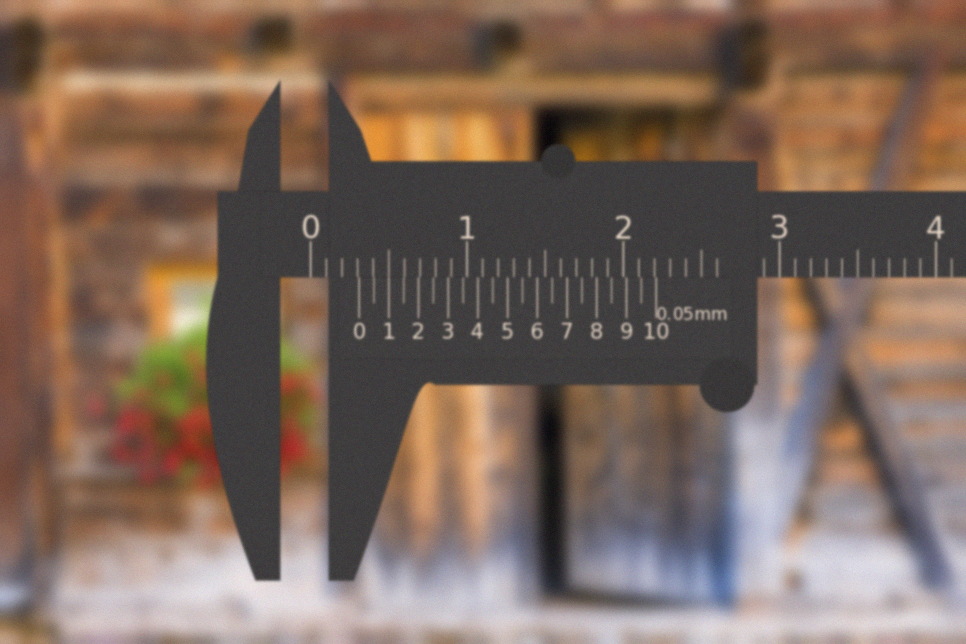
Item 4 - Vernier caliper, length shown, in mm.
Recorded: 3.1 mm
